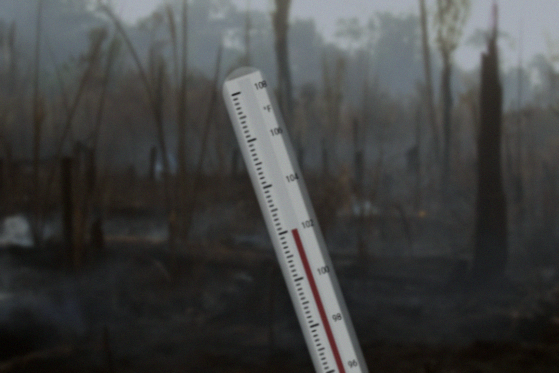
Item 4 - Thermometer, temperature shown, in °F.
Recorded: 102 °F
